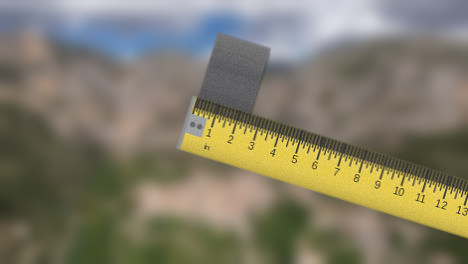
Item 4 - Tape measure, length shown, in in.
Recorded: 2.5 in
